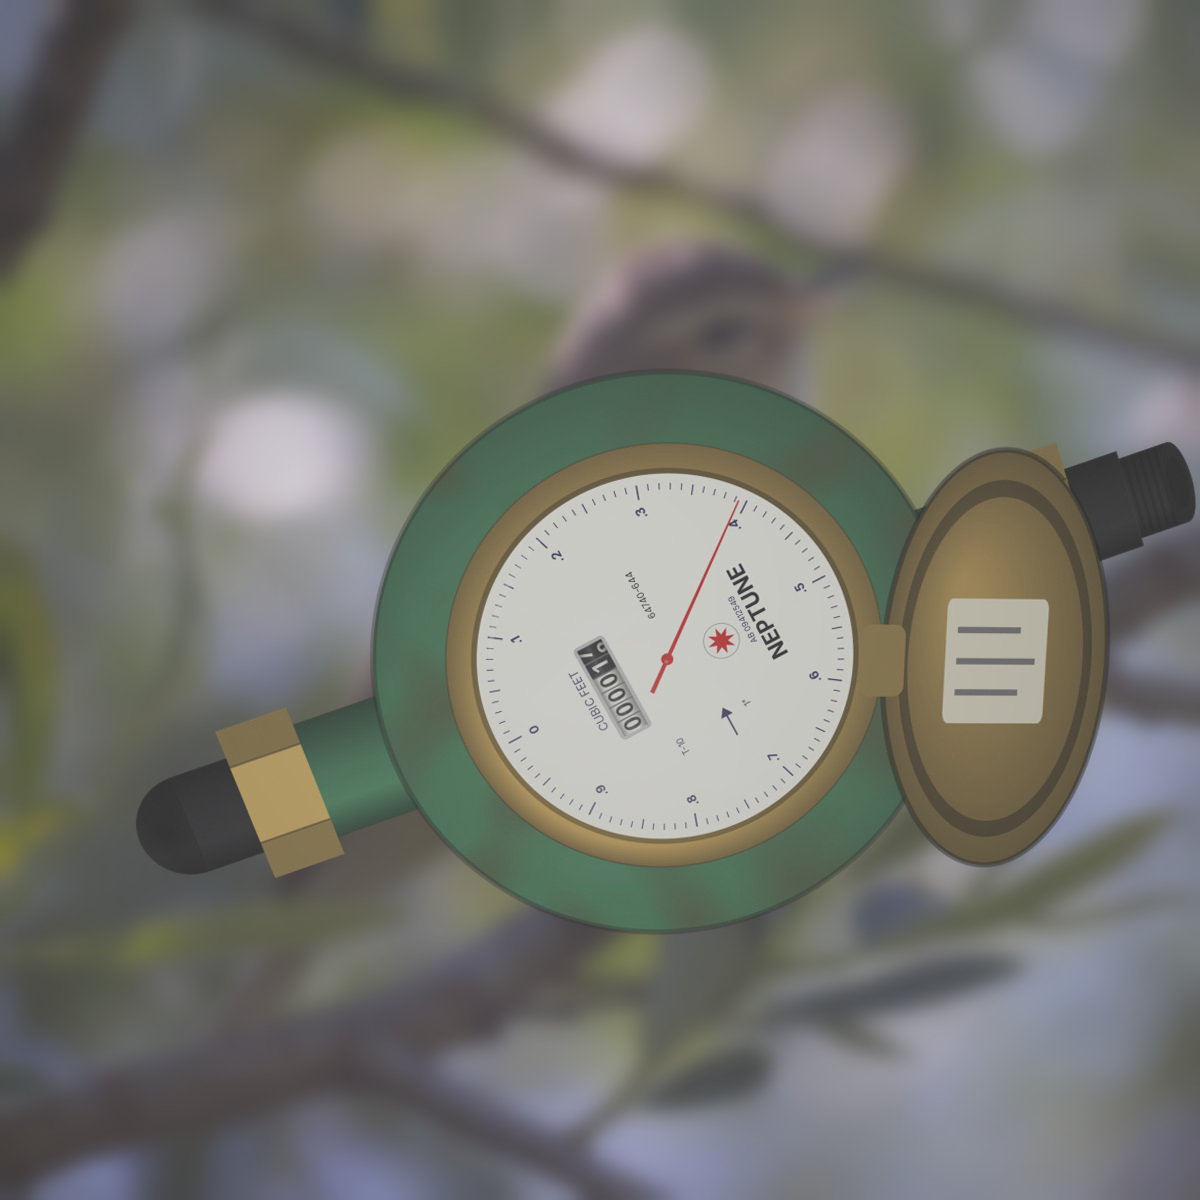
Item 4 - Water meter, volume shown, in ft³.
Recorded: 17.39 ft³
